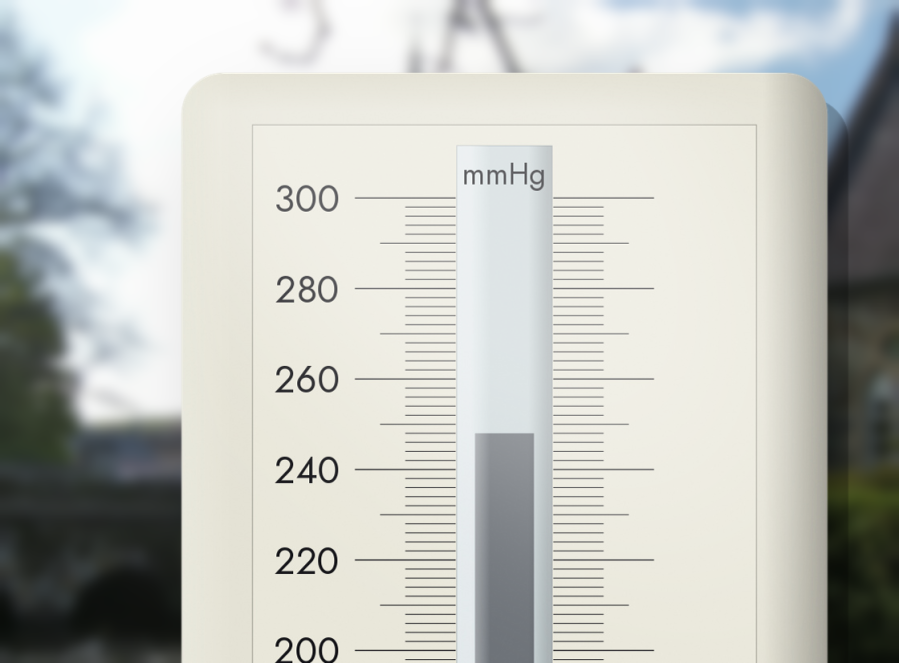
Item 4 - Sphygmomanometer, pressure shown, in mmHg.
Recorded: 248 mmHg
